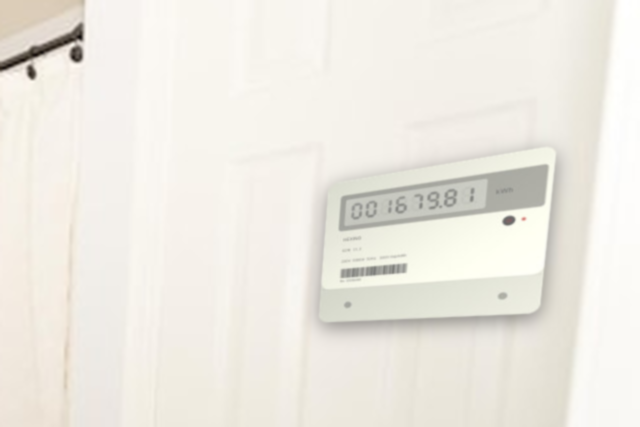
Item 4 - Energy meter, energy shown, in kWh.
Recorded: 1679.81 kWh
